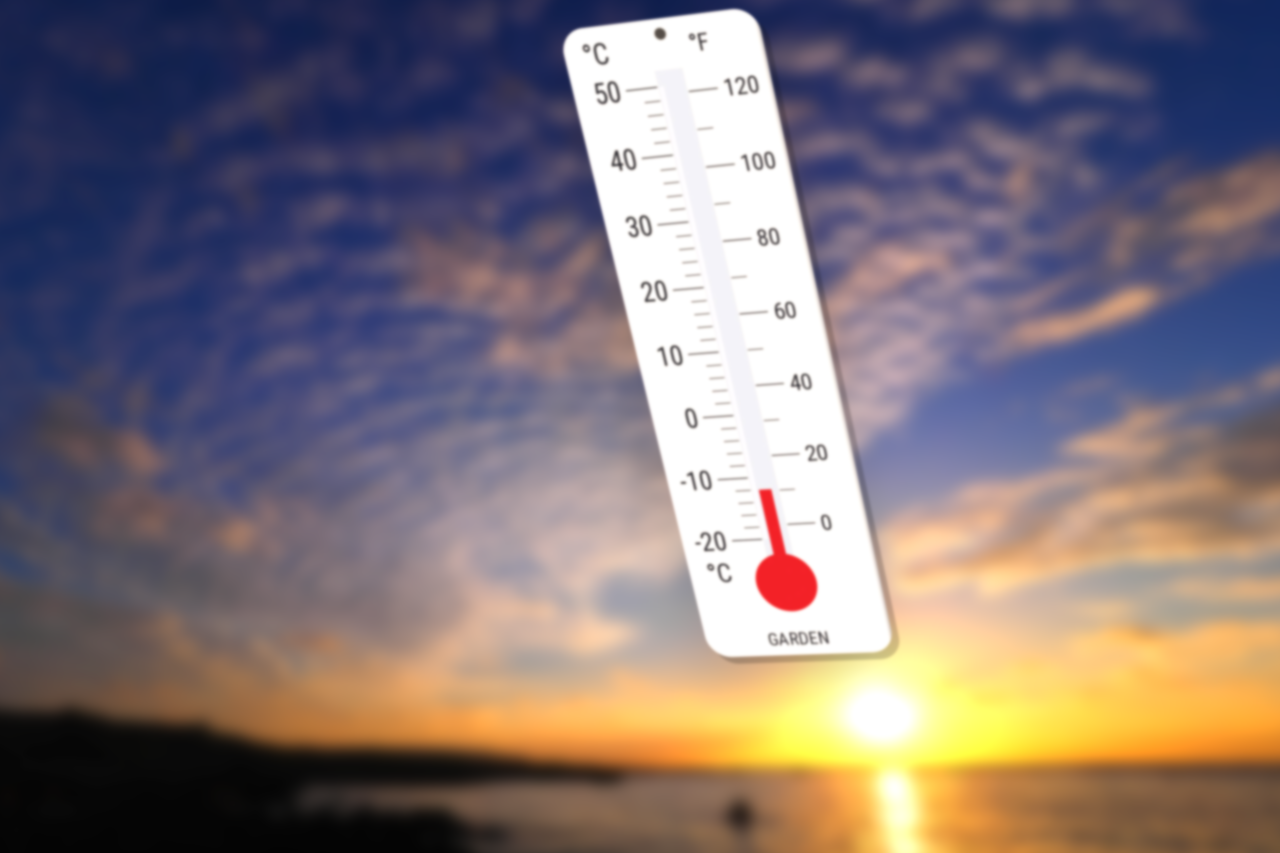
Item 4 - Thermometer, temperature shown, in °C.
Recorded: -12 °C
